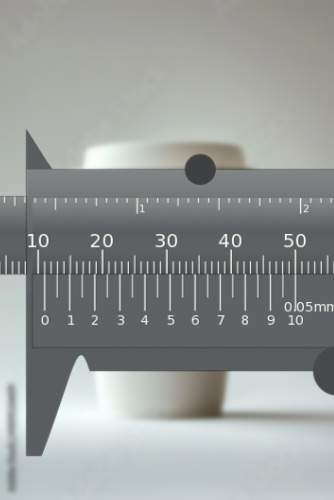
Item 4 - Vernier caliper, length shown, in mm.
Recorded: 11.0 mm
